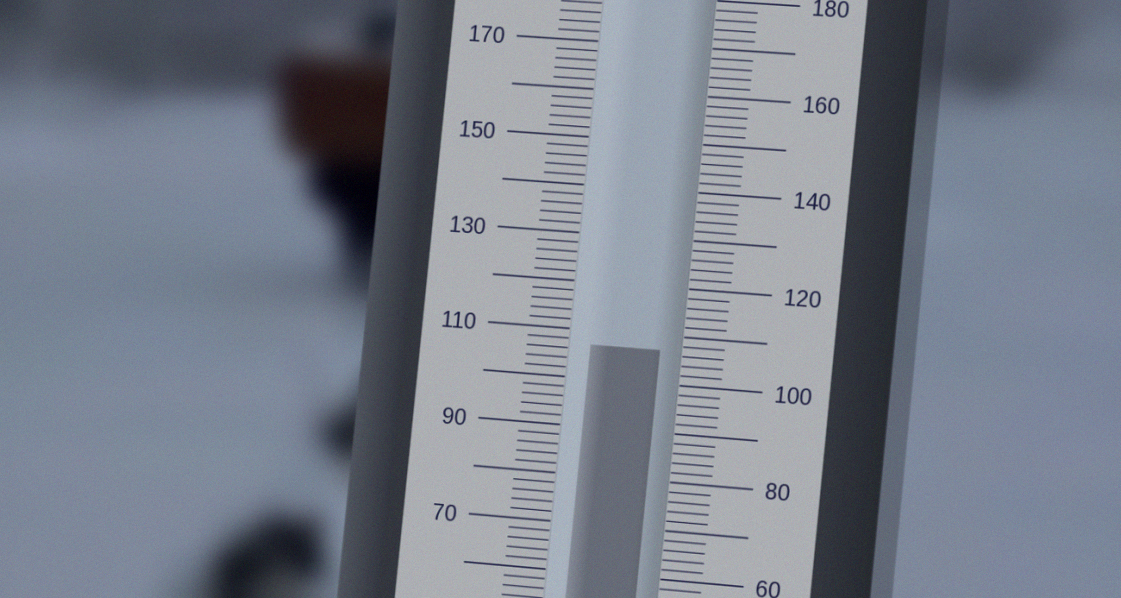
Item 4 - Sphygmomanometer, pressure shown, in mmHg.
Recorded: 107 mmHg
